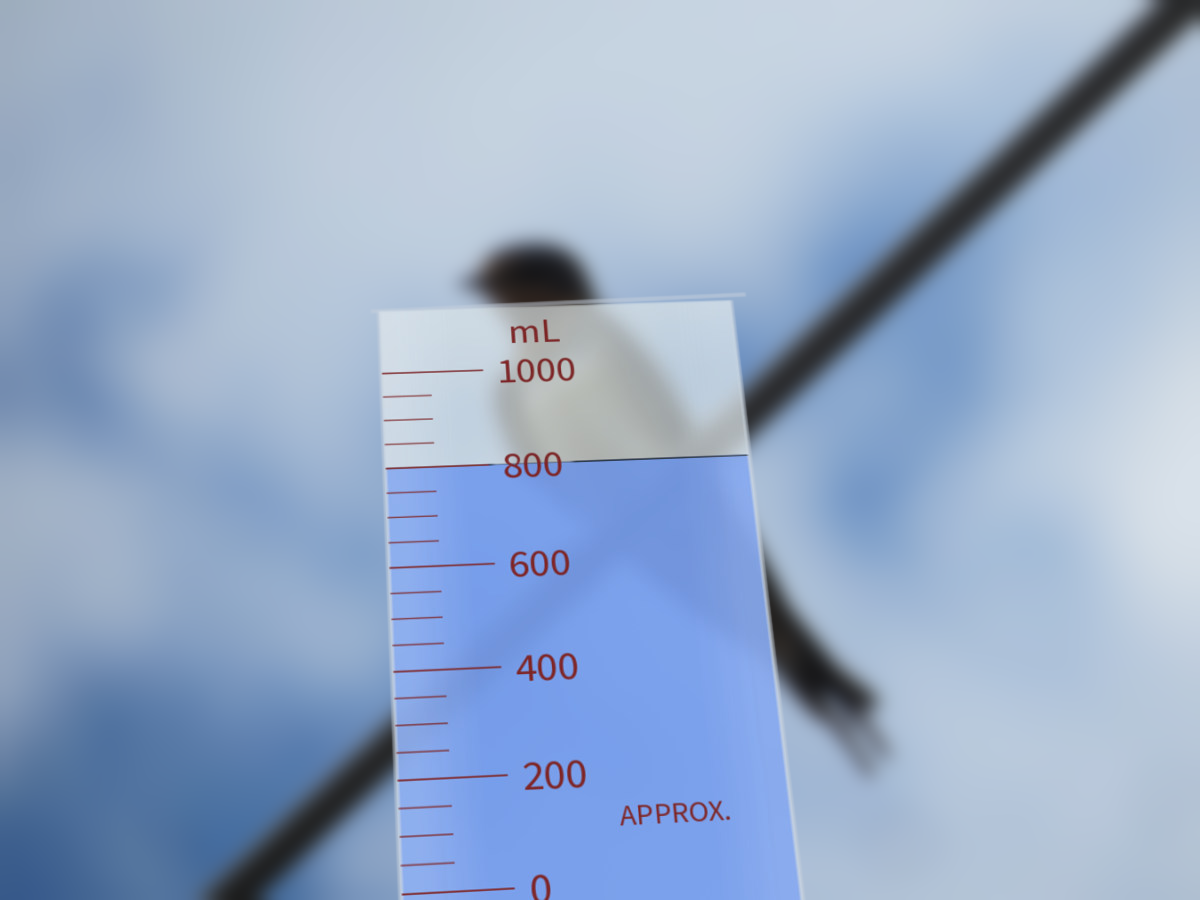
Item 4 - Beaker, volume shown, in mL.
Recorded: 800 mL
